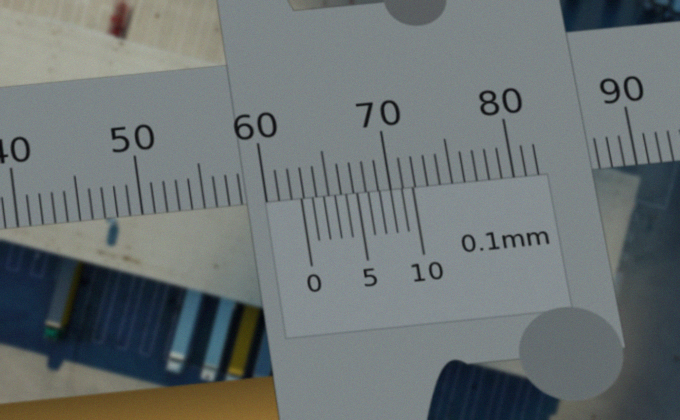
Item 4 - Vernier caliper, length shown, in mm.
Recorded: 62.8 mm
